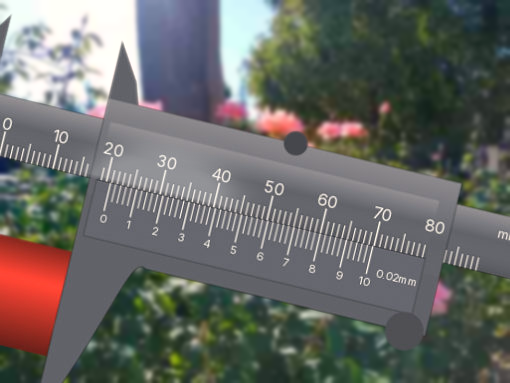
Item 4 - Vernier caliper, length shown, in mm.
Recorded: 20.8 mm
